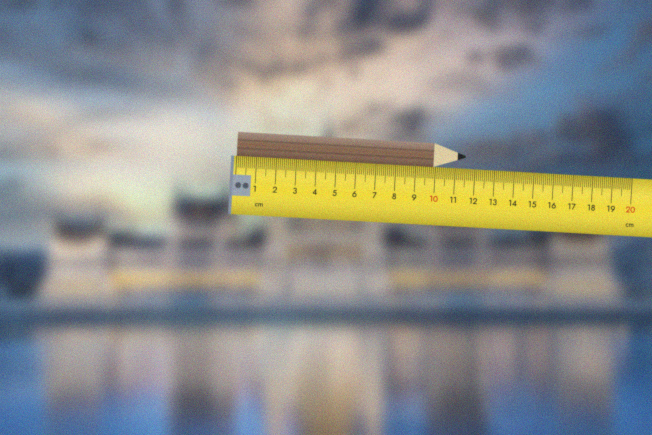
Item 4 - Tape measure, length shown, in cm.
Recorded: 11.5 cm
